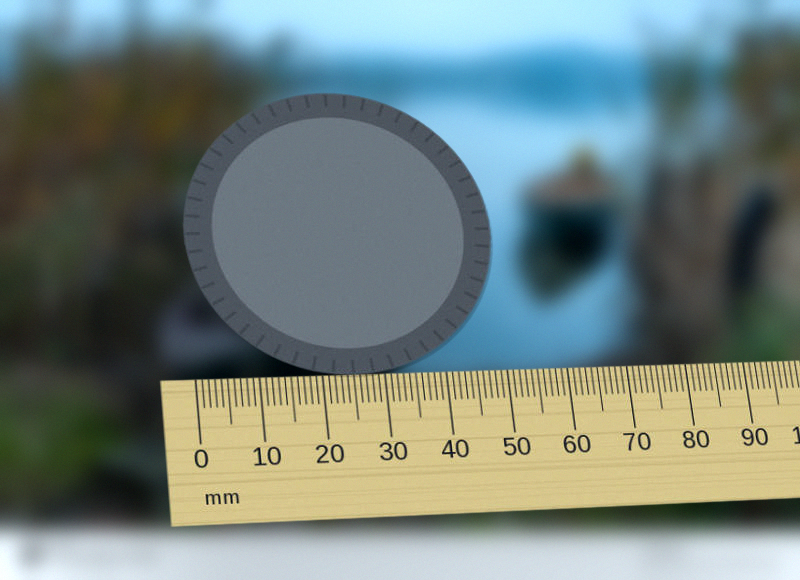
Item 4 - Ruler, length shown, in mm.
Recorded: 50 mm
